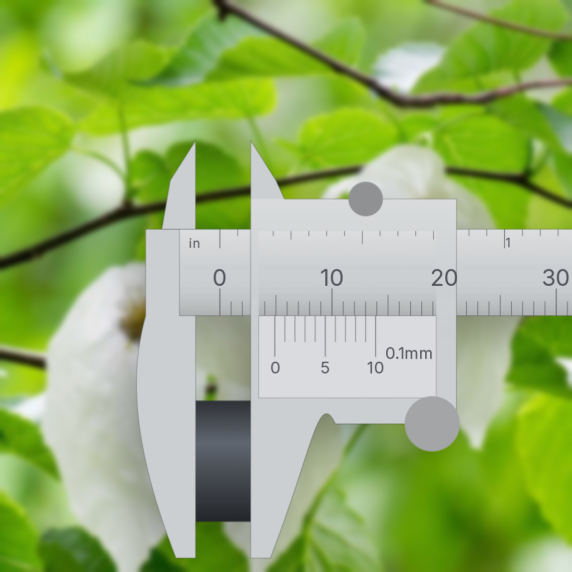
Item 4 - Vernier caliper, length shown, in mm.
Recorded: 4.9 mm
